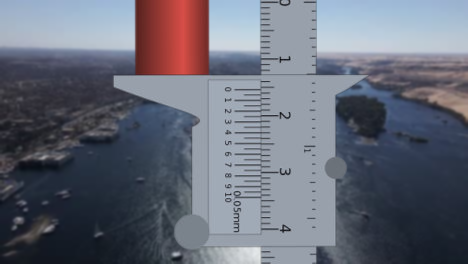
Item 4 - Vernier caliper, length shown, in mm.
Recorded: 15.4 mm
